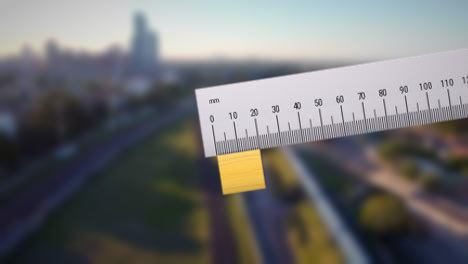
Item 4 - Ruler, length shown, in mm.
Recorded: 20 mm
